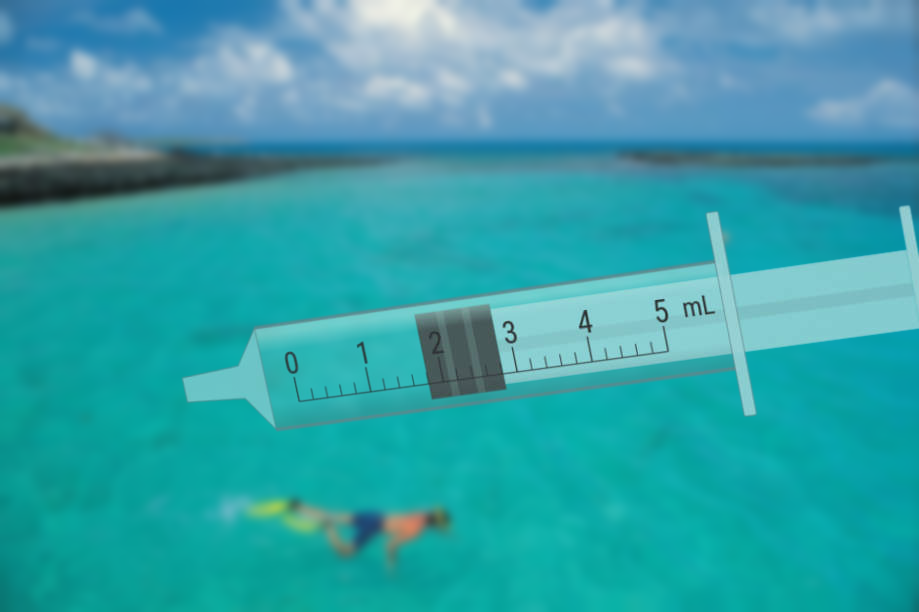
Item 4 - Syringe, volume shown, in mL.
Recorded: 1.8 mL
